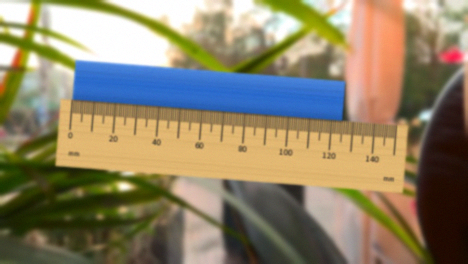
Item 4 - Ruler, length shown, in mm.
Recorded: 125 mm
